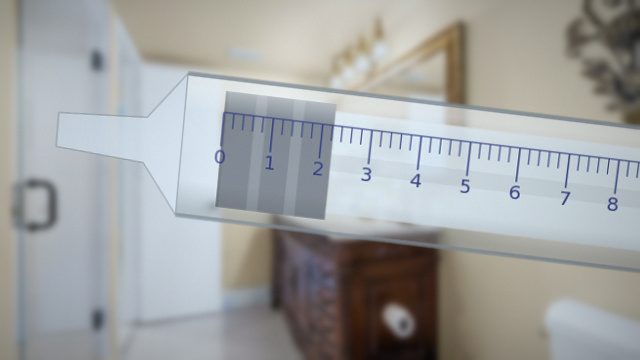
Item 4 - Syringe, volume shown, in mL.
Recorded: 0 mL
